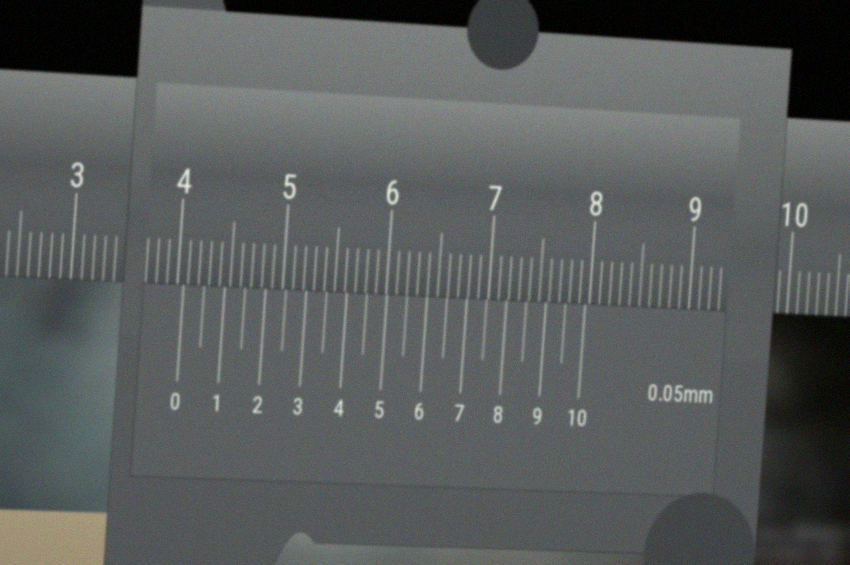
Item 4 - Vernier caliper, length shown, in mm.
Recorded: 40.6 mm
